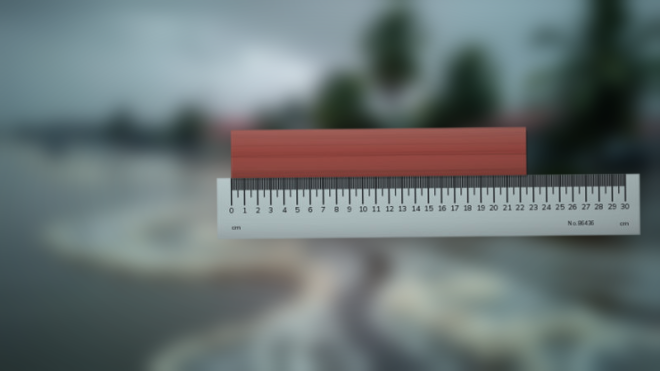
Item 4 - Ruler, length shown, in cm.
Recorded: 22.5 cm
